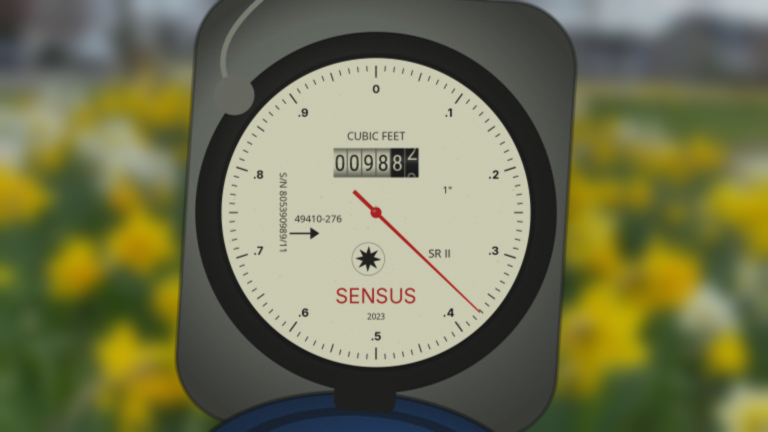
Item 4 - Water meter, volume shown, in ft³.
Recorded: 9882.37 ft³
